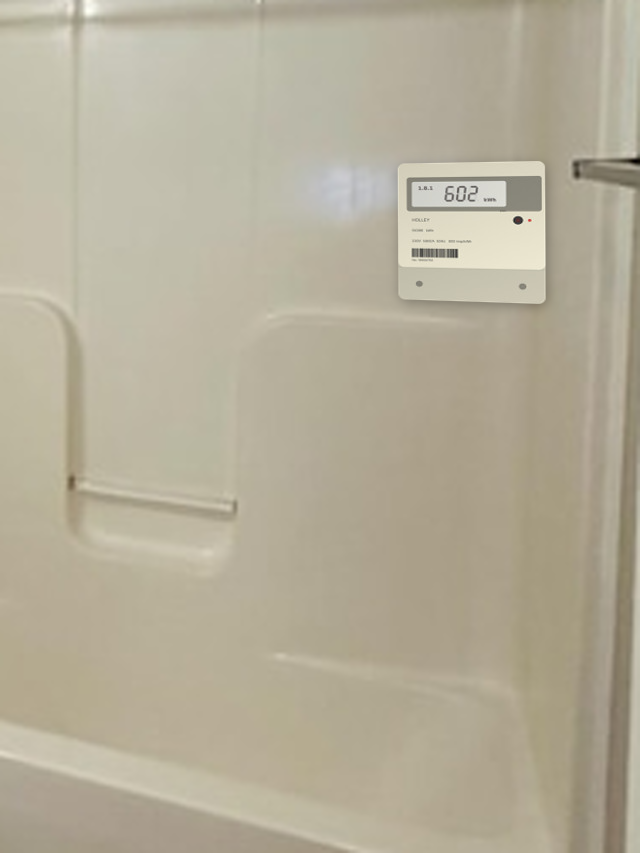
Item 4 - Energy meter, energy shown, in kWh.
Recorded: 602 kWh
